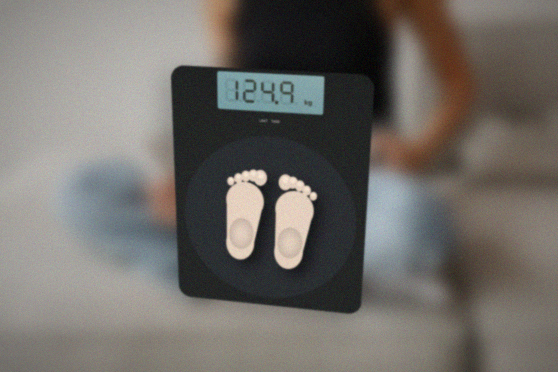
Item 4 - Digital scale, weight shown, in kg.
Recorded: 124.9 kg
